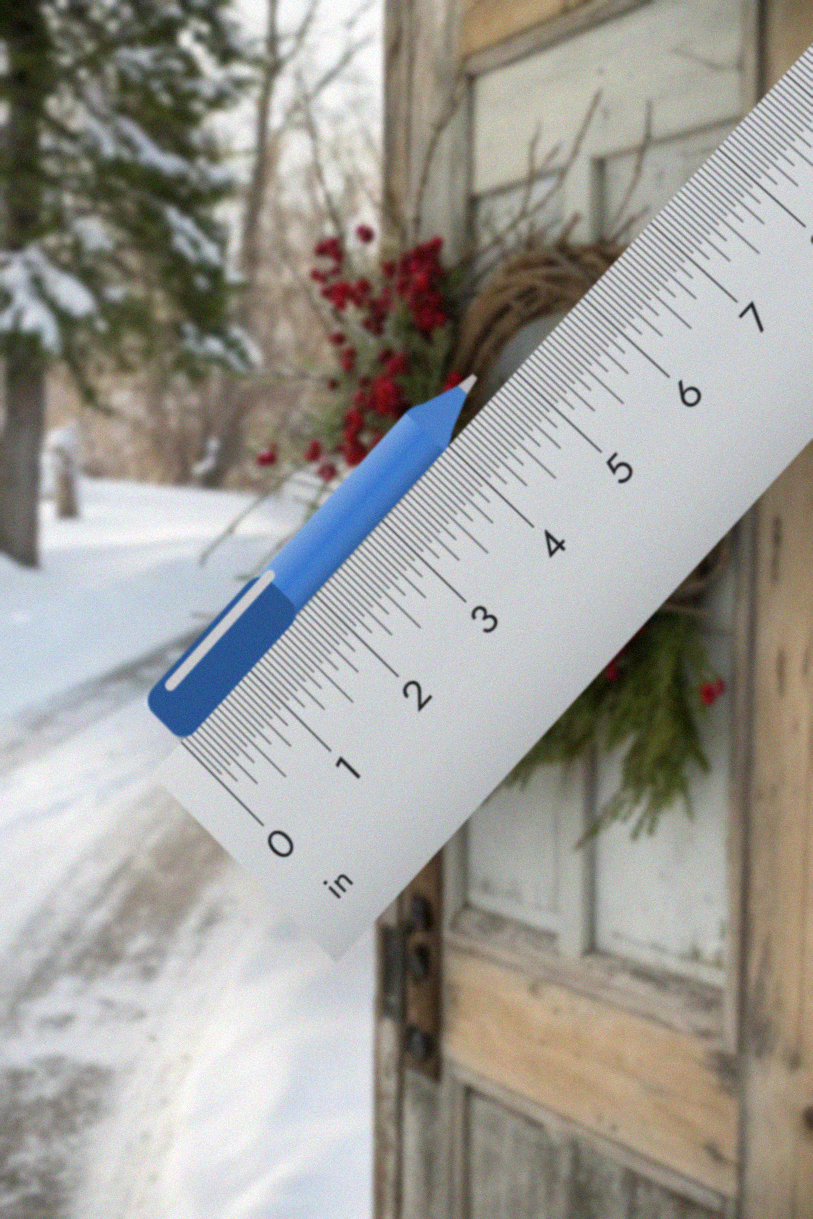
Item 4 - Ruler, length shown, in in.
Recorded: 4.6875 in
